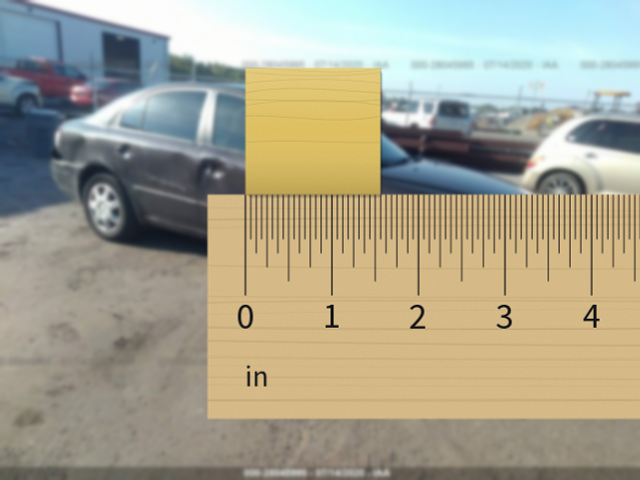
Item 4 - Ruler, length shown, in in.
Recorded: 1.5625 in
